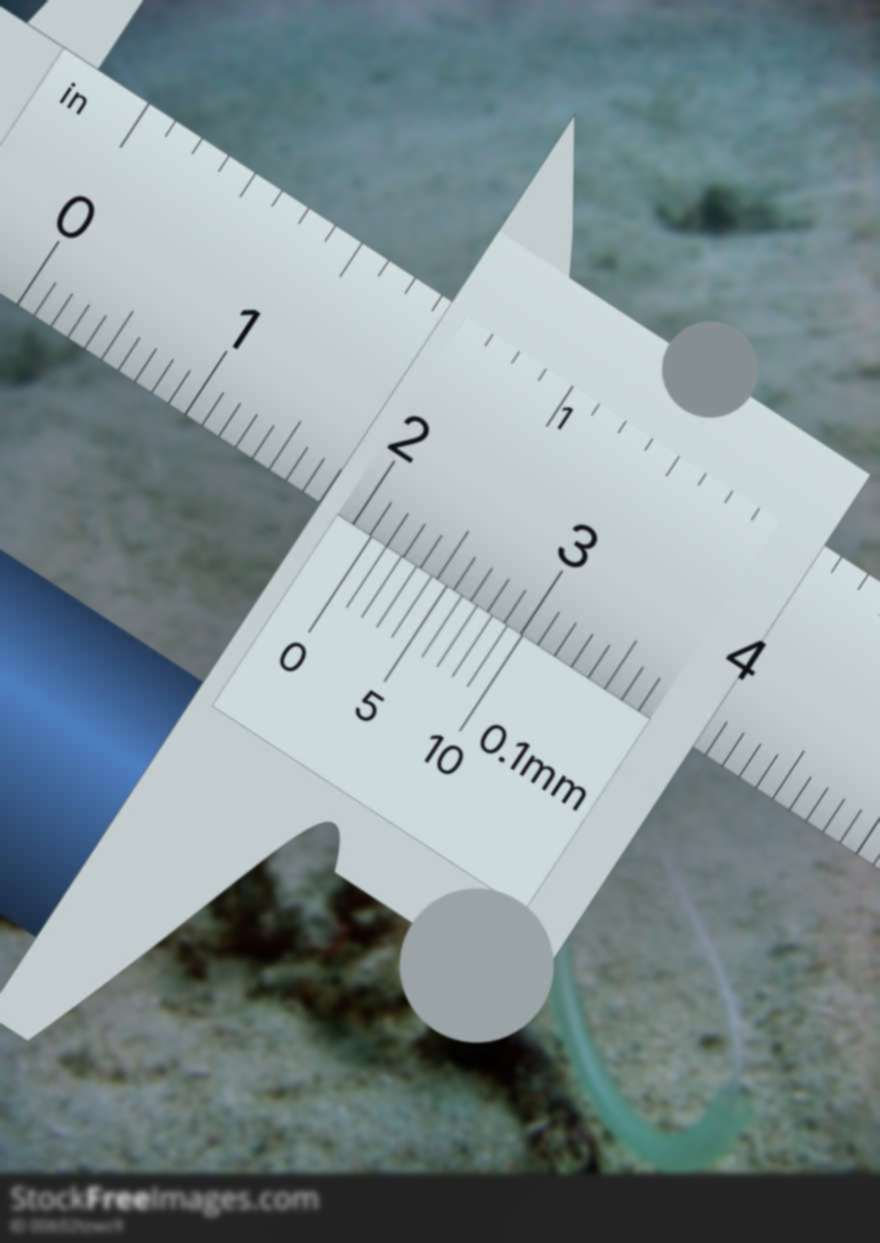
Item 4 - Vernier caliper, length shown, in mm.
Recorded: 21.1 mm
